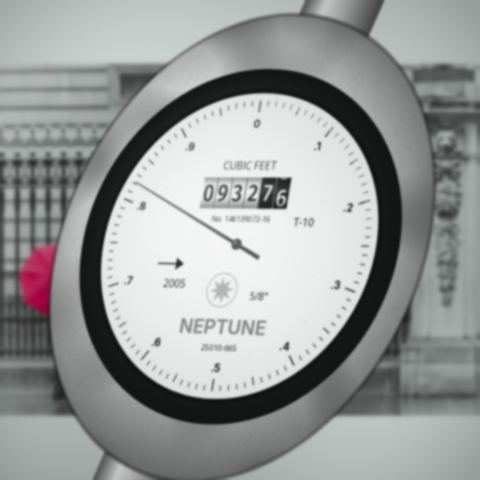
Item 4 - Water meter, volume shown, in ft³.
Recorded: 93275.82 ft³
